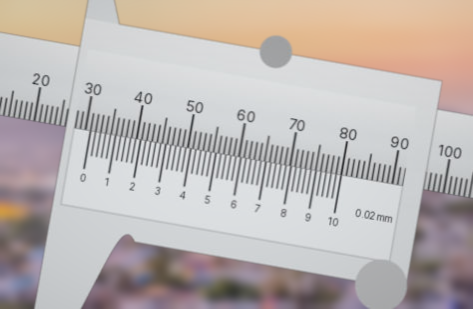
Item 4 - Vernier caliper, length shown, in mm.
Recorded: 31.0 mm
